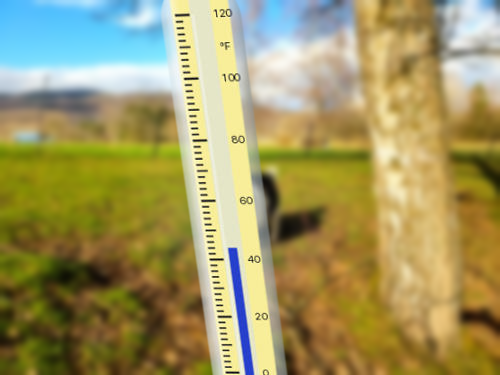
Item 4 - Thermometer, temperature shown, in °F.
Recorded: 44 °F
